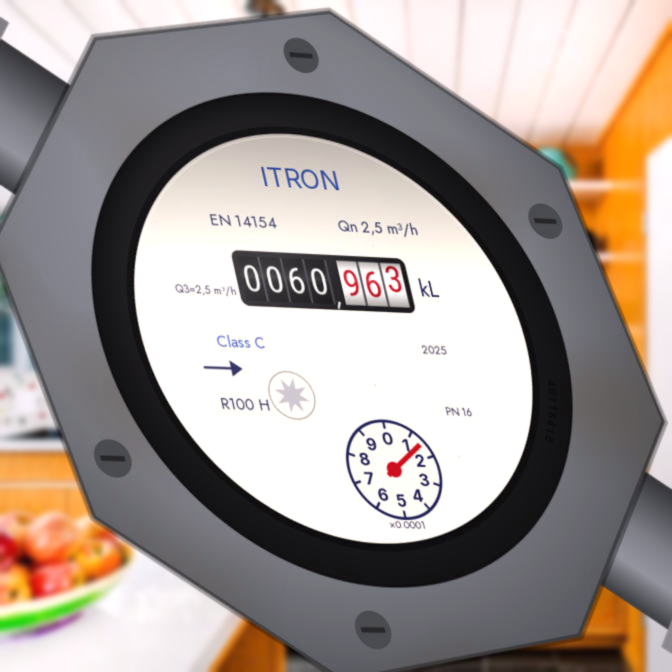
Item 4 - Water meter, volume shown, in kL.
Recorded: 60.9631 kL
